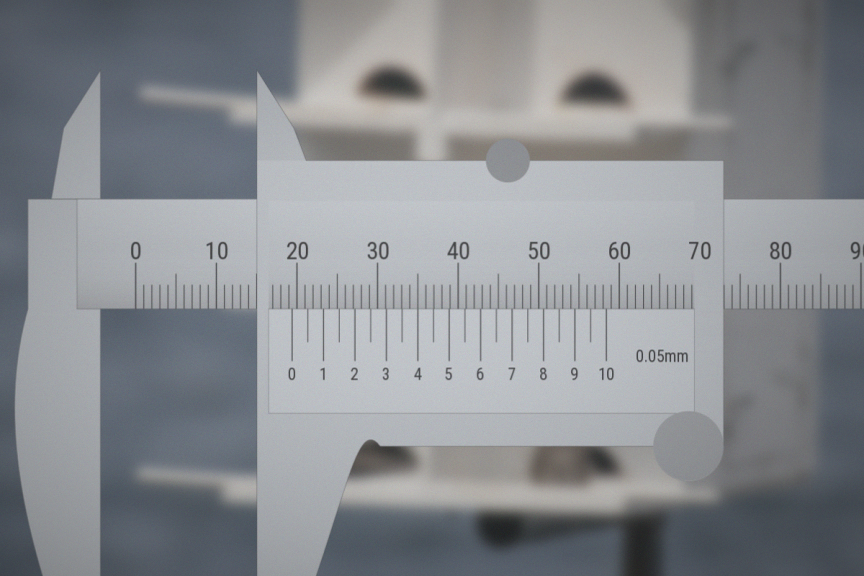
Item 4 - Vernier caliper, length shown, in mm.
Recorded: 19.4 mm
